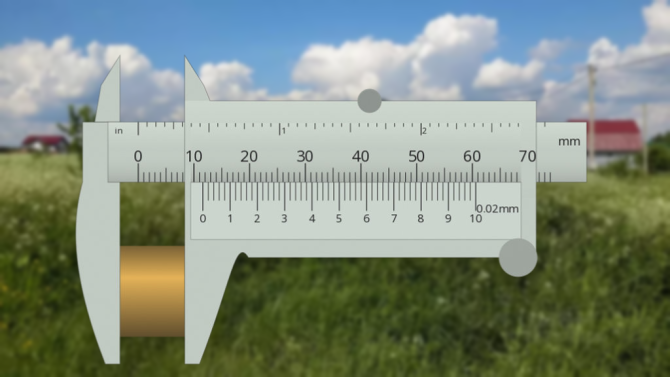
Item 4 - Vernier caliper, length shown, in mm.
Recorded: 11.6 mm
